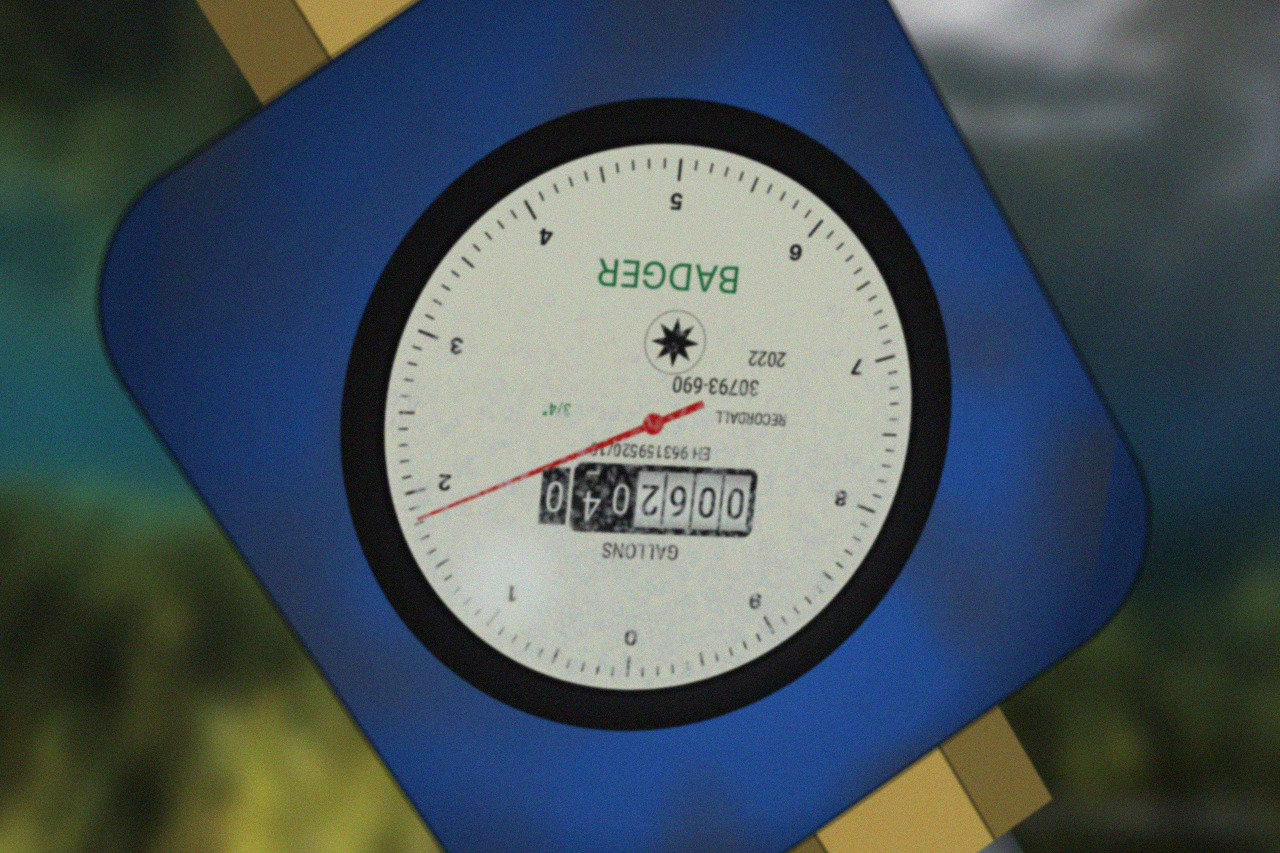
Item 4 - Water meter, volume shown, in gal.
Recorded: 62041.8 gal
